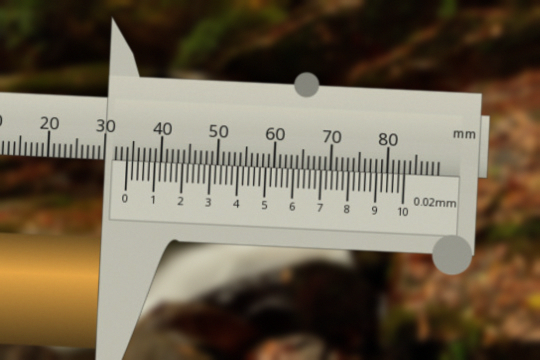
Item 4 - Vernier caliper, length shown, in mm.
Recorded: 34.0 mm
